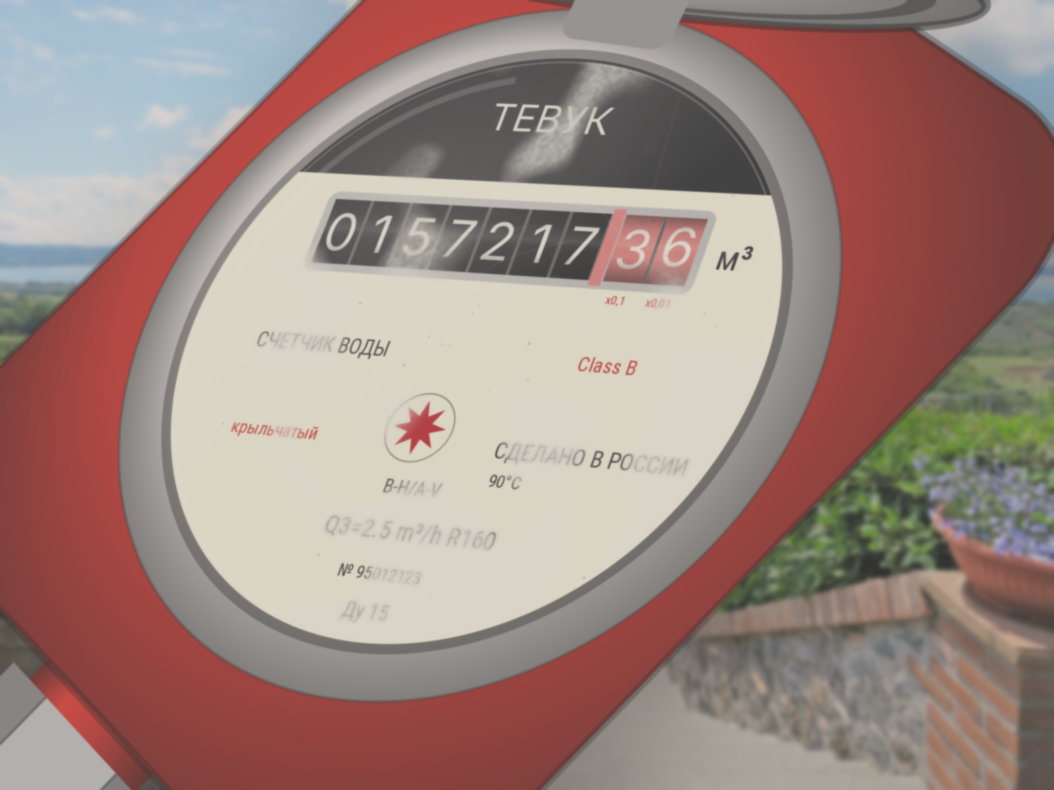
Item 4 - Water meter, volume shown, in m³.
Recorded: 157217.36 m³
